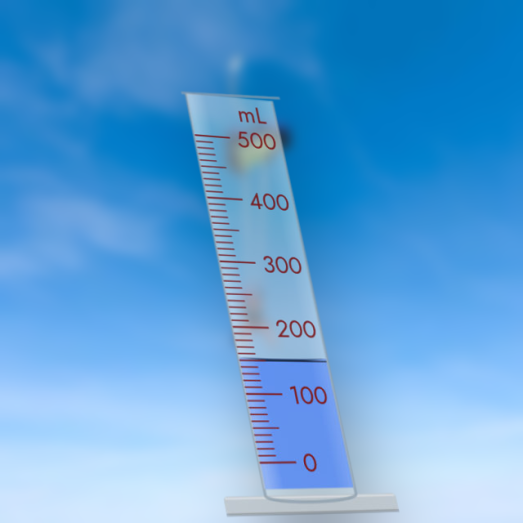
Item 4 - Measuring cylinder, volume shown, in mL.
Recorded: 150 mL
